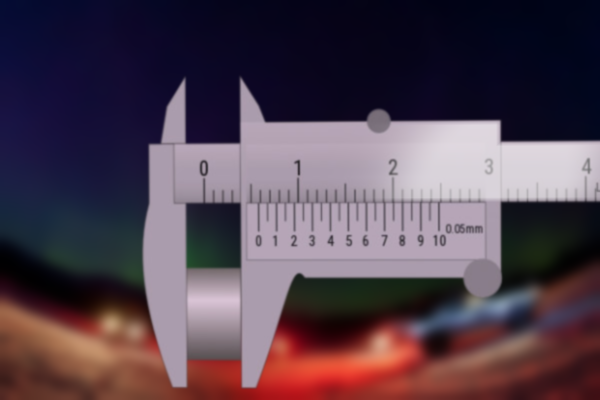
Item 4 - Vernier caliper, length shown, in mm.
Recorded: 5.8 mm
